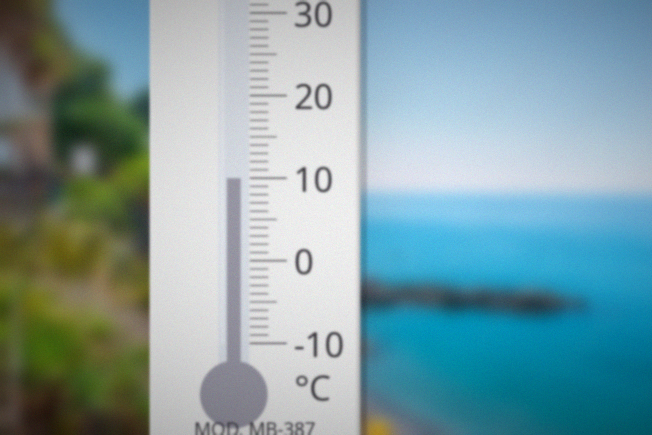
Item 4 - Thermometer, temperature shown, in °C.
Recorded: 10 °C
